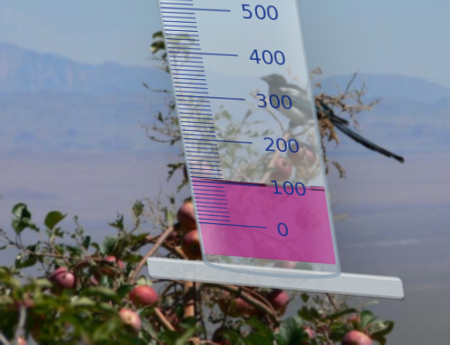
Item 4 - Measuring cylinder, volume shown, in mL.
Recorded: 100 mL
